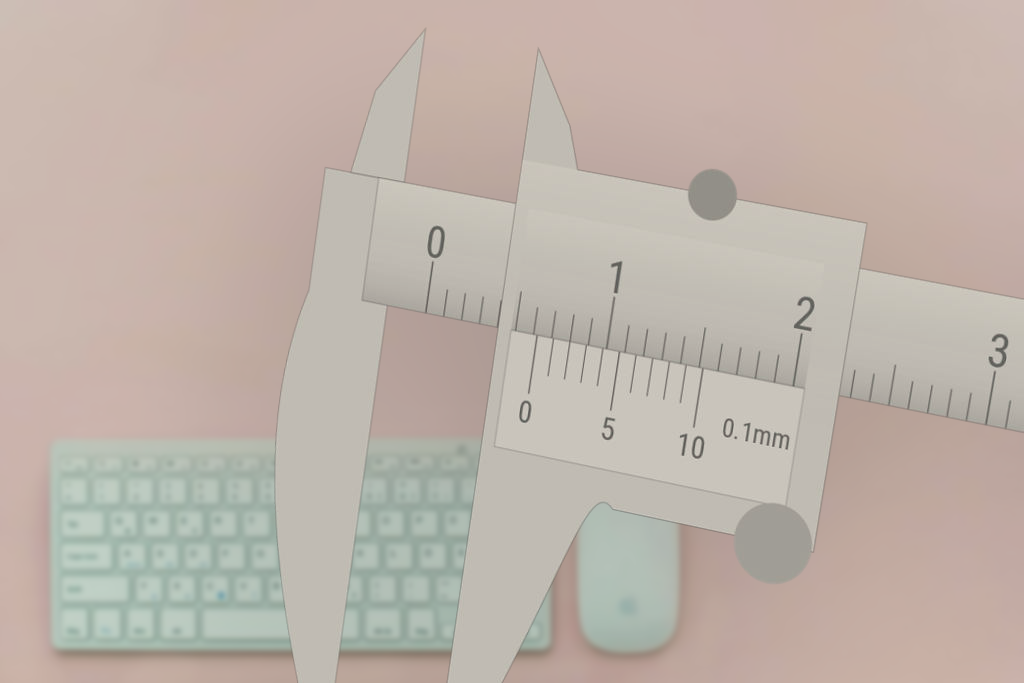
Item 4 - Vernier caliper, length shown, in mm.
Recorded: 6.2 mm
